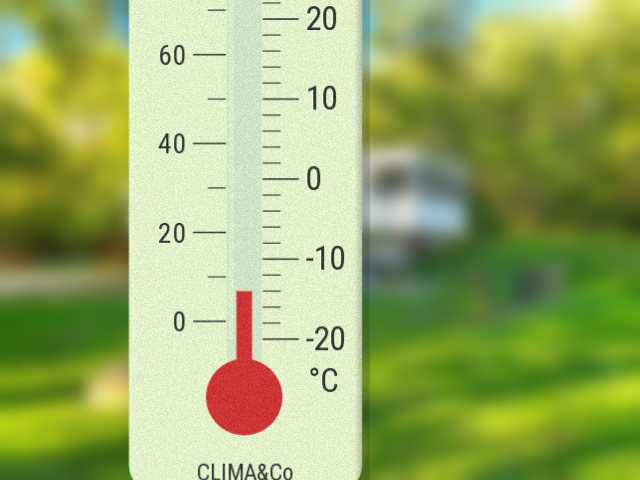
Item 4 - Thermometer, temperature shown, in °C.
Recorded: -14 °C
